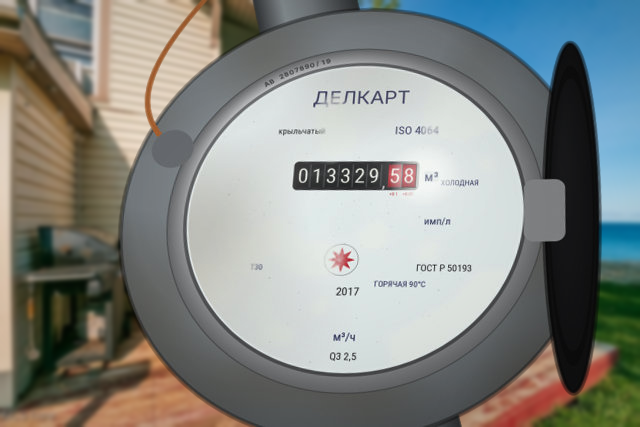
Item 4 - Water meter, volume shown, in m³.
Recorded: 13329.58 m³
